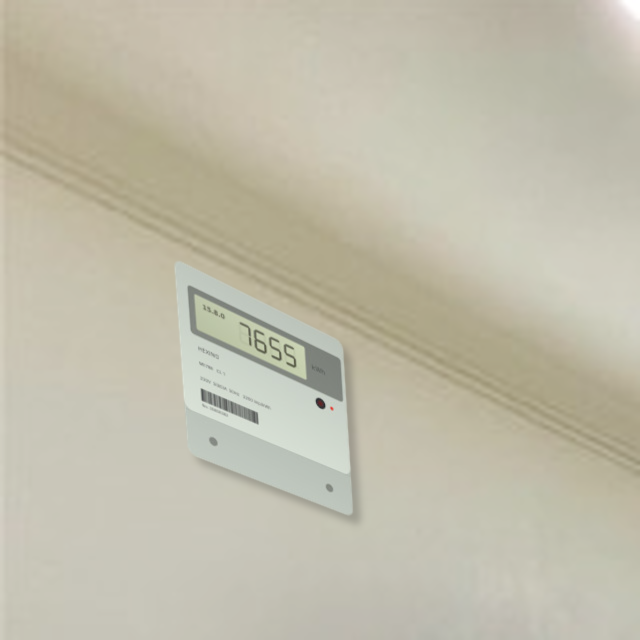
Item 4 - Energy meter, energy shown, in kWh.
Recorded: 7655 kWh
